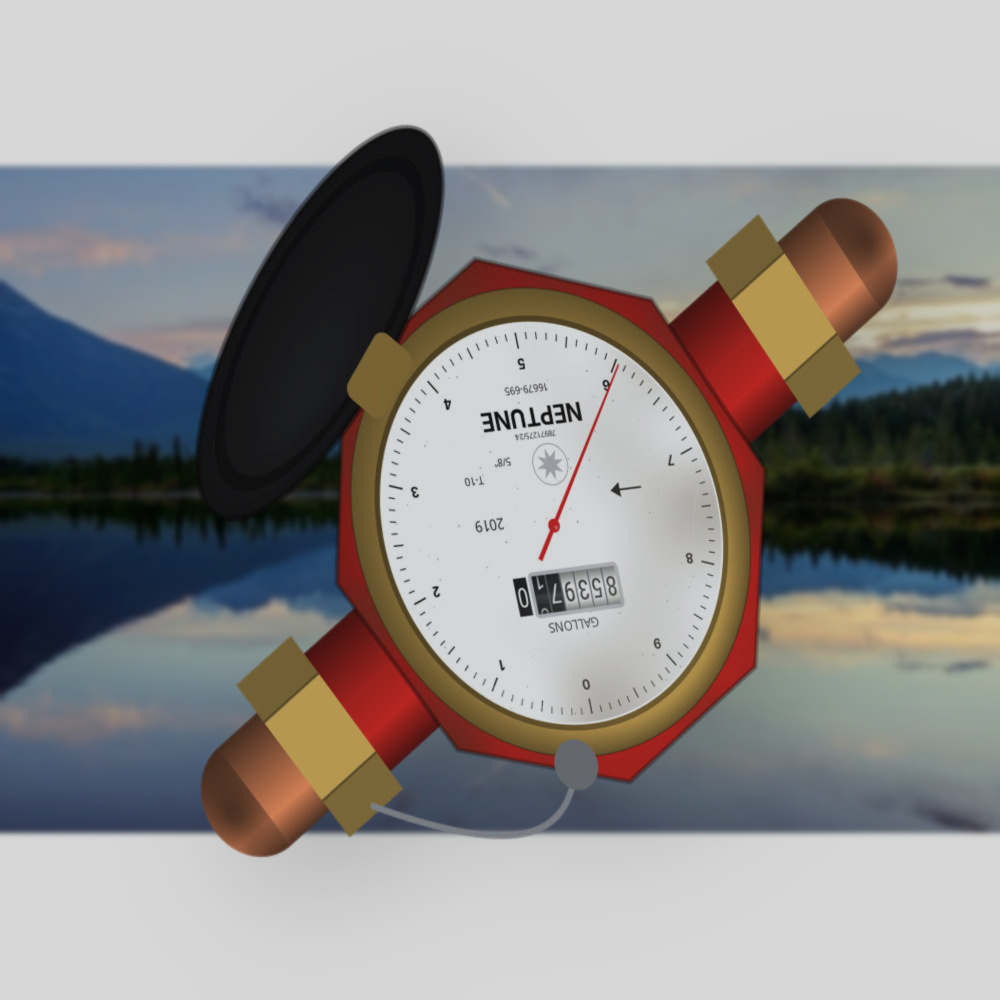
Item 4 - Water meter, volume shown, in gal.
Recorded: 8539706.0 gal
